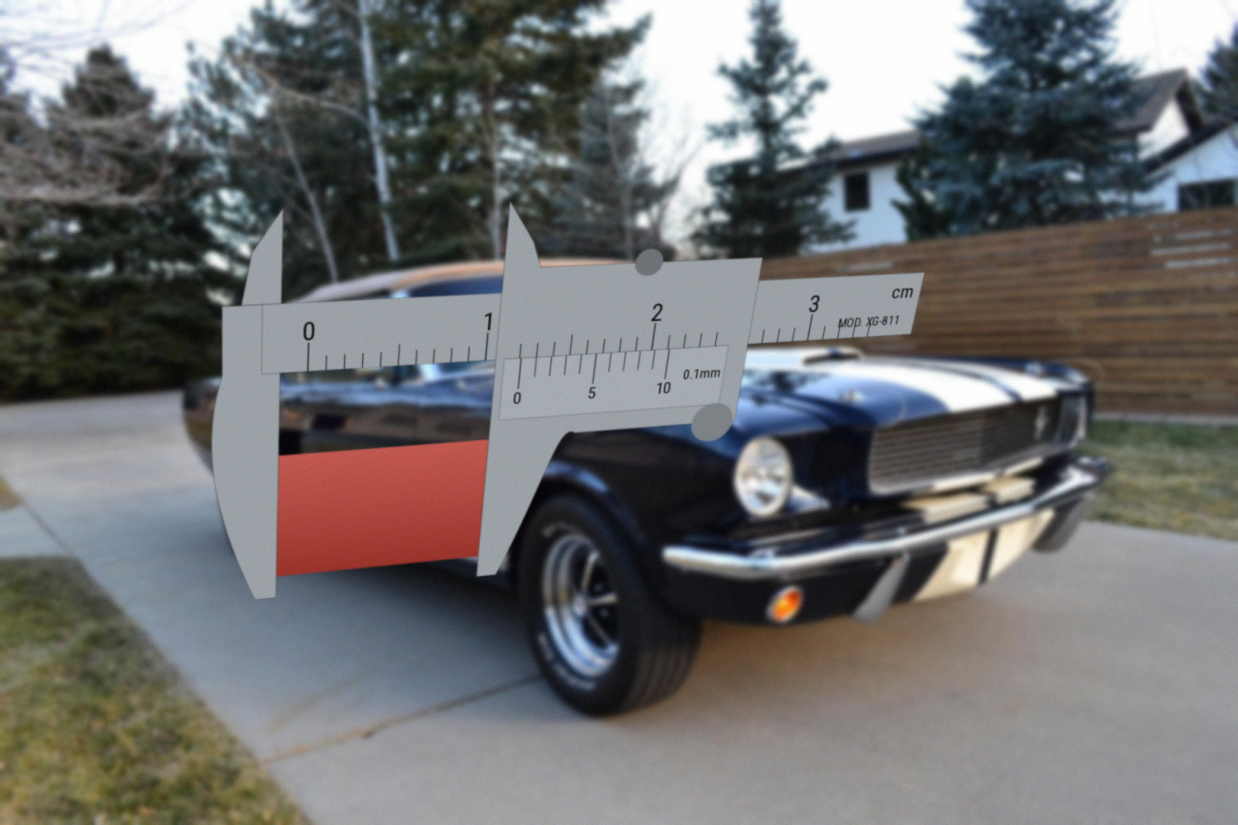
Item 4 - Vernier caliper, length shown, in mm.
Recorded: 12.1 mm
